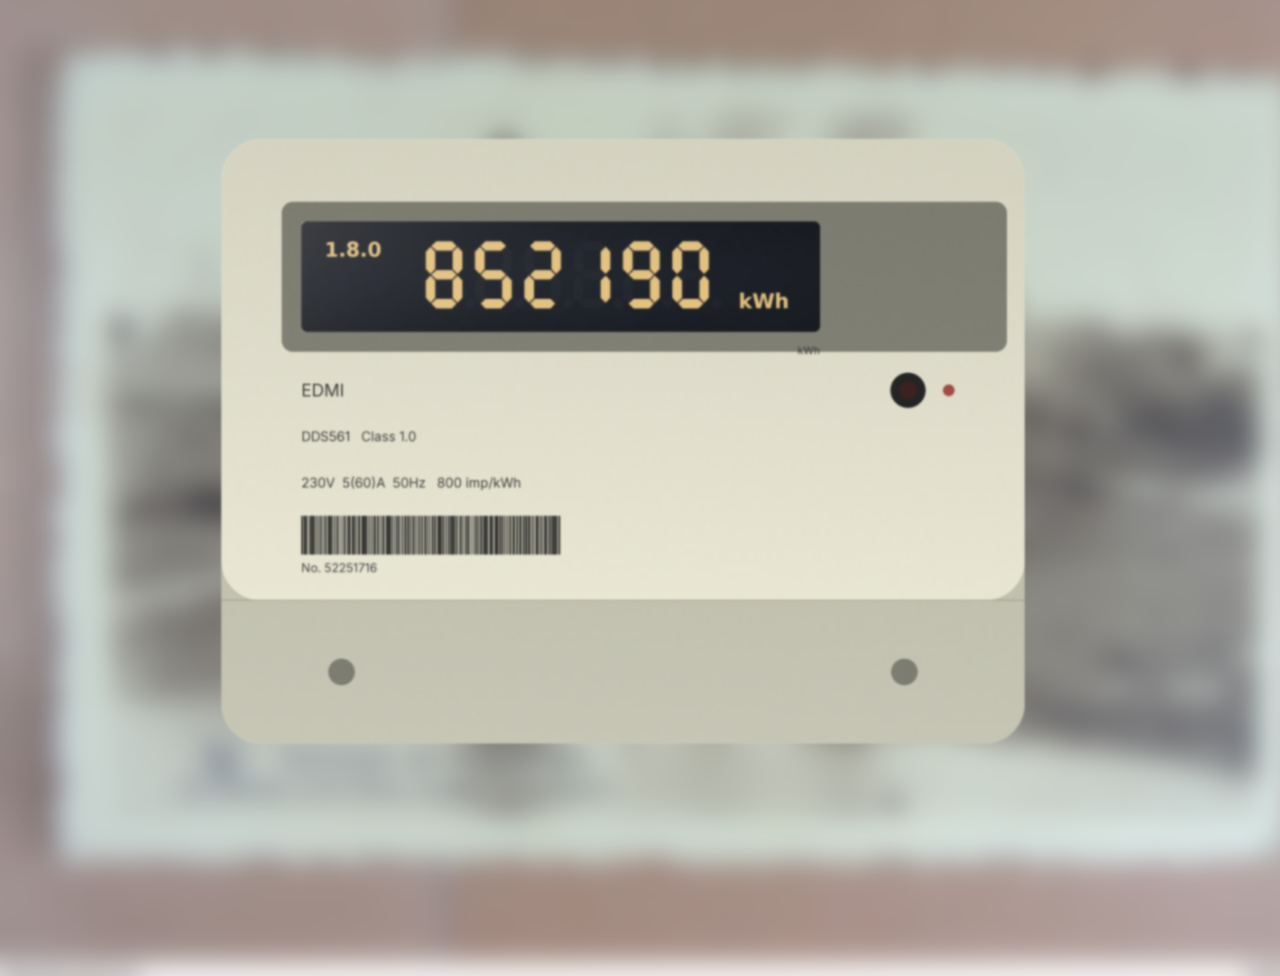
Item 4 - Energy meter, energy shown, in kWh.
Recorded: 852190 kWh
